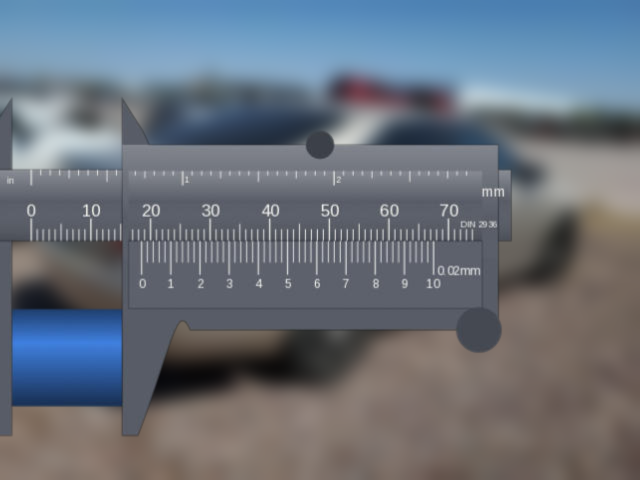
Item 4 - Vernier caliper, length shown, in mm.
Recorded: 18.5 mm
